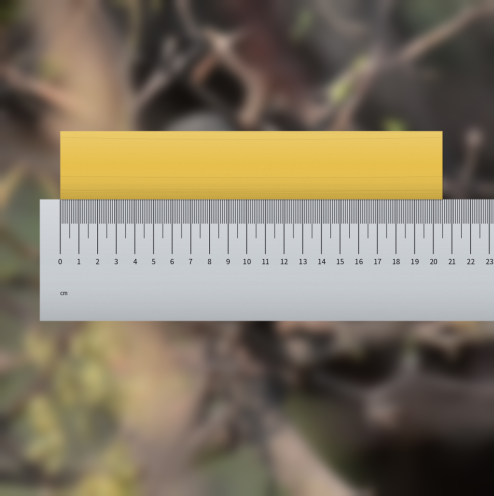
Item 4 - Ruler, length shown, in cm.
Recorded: 20.5 cm
